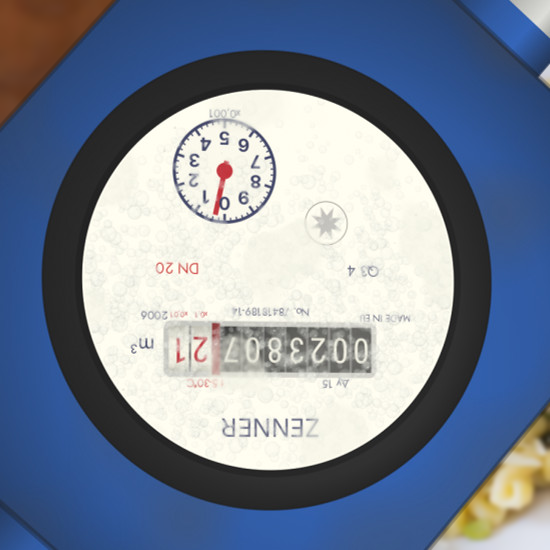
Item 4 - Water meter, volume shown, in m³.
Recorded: 23807.210 m³
